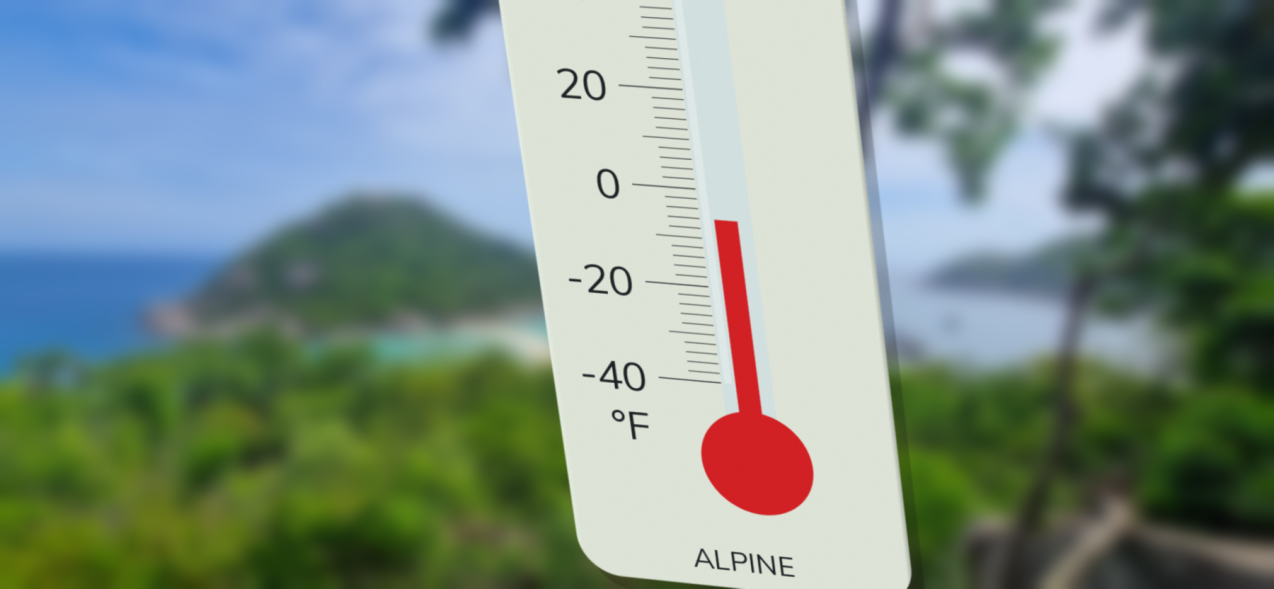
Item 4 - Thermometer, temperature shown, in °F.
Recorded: -6 °F
